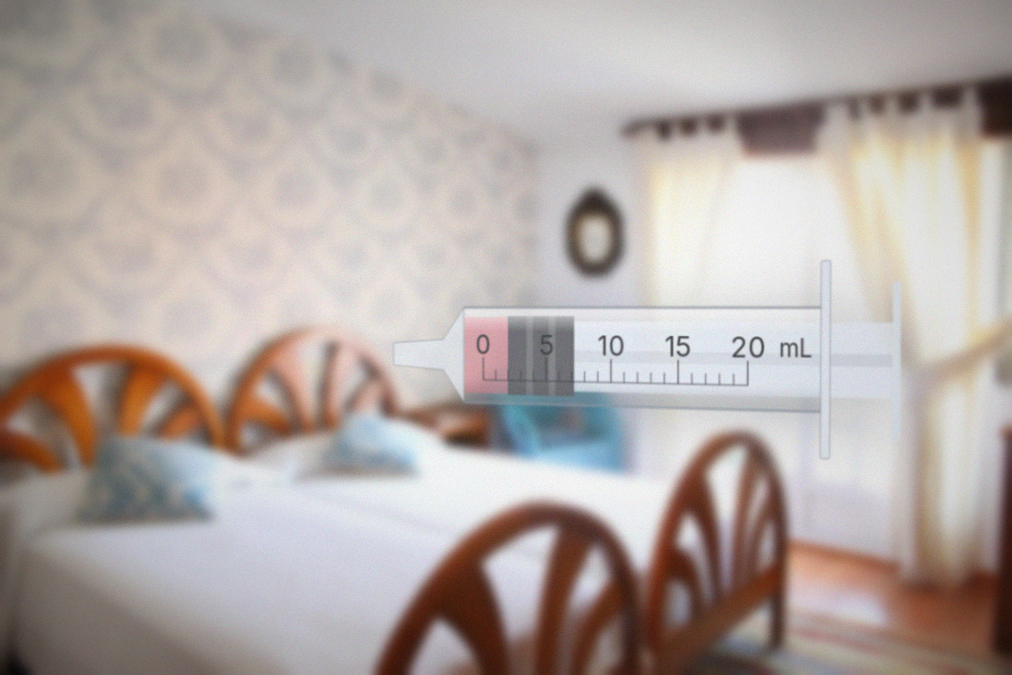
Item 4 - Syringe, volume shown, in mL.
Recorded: 2 mL
